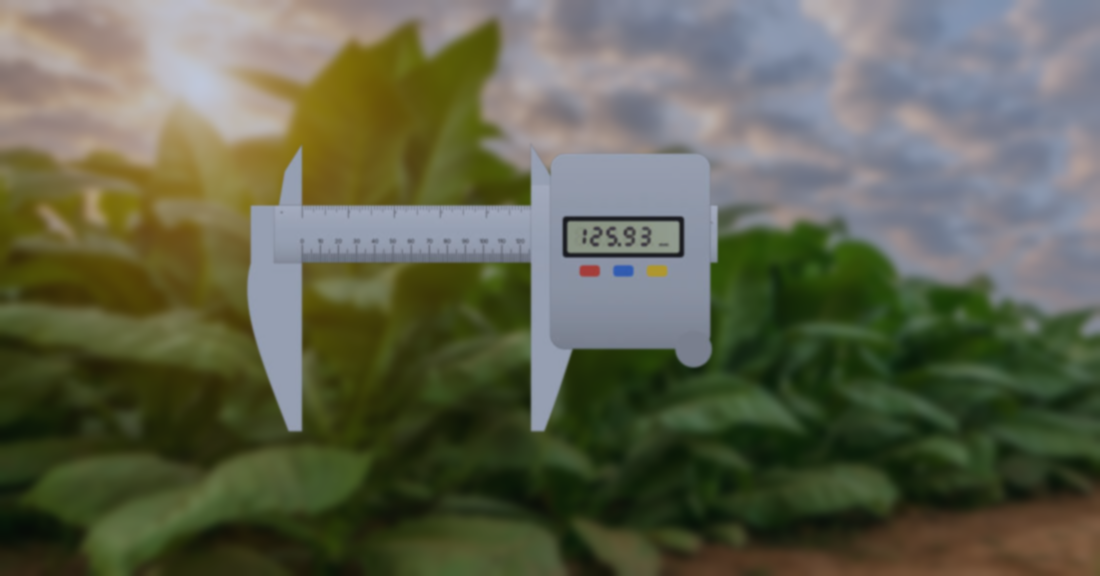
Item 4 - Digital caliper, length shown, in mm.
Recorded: 125.93 mm
